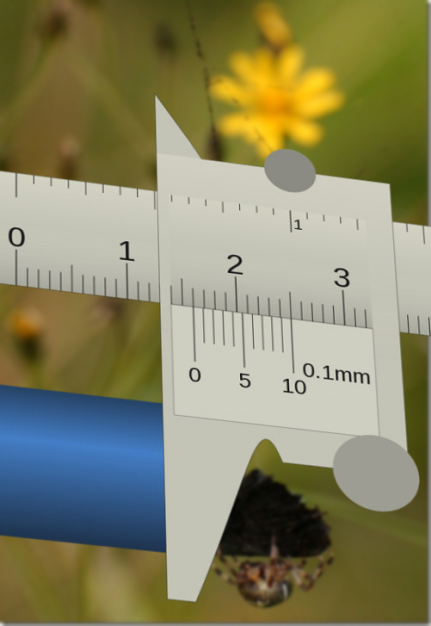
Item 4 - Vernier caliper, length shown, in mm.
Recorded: 16.0 mm
